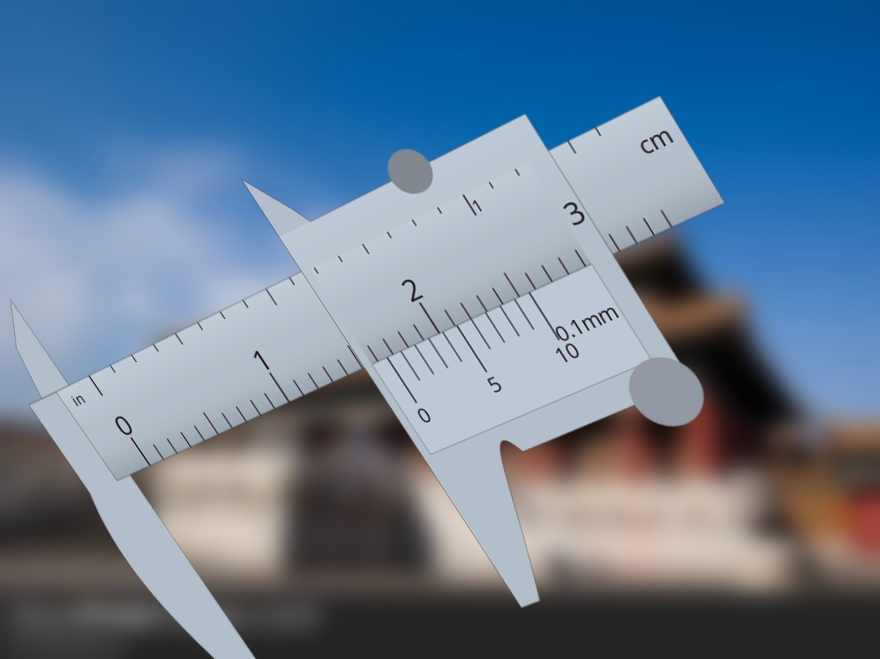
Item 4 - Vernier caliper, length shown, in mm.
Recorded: 16.6 mm
